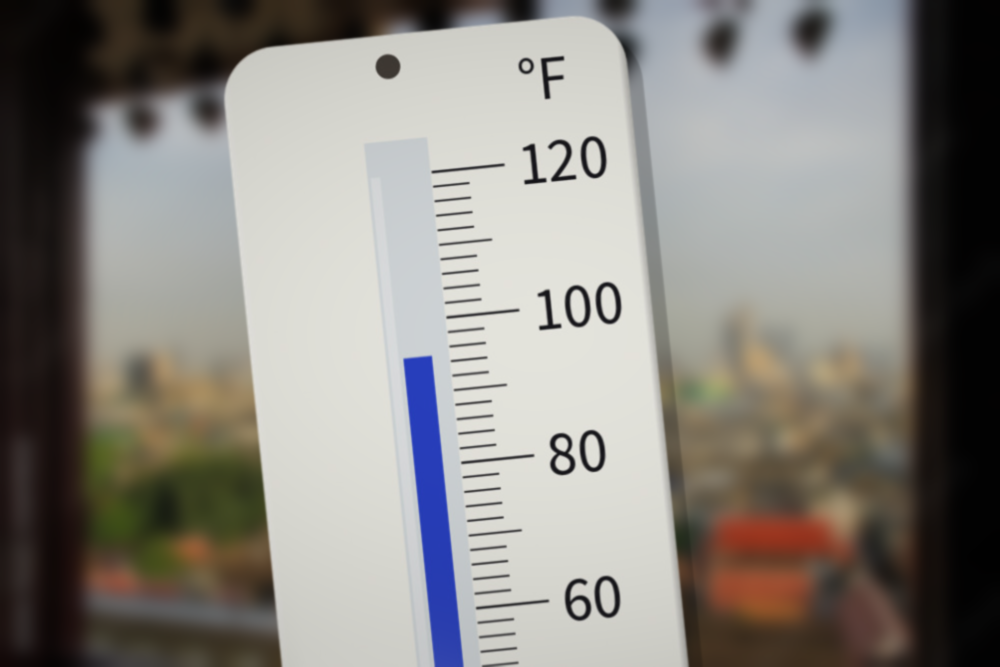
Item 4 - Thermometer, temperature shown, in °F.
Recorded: 95 °F
